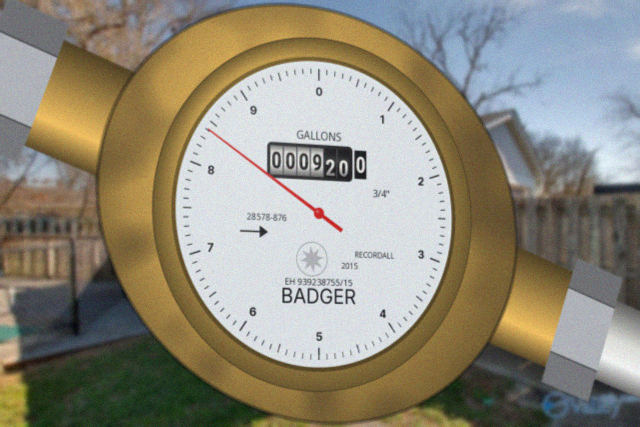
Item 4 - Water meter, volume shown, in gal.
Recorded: 9198.4 gal
